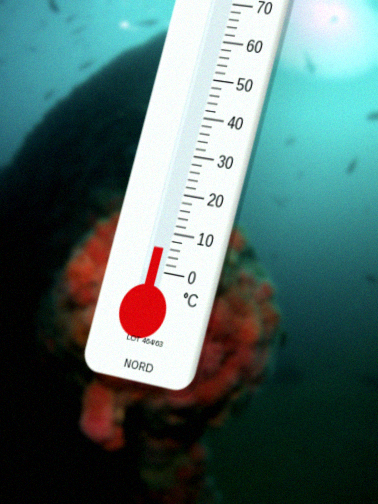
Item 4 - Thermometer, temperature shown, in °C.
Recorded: 6 °C
